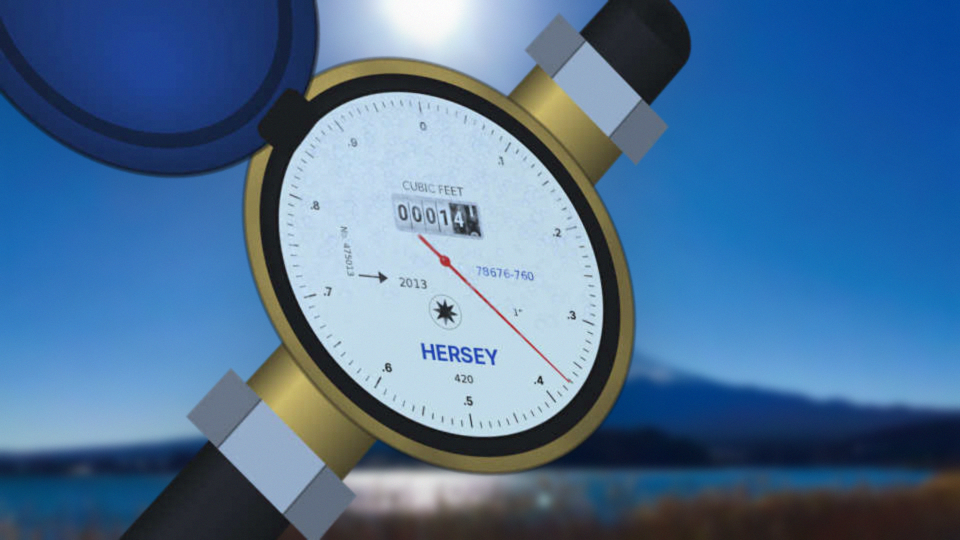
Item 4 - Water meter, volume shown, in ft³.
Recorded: 141.37 ft³
